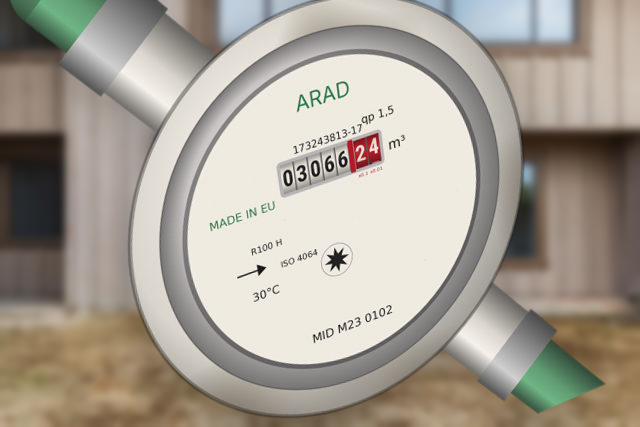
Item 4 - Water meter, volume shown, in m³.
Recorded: 3066.24 m³
